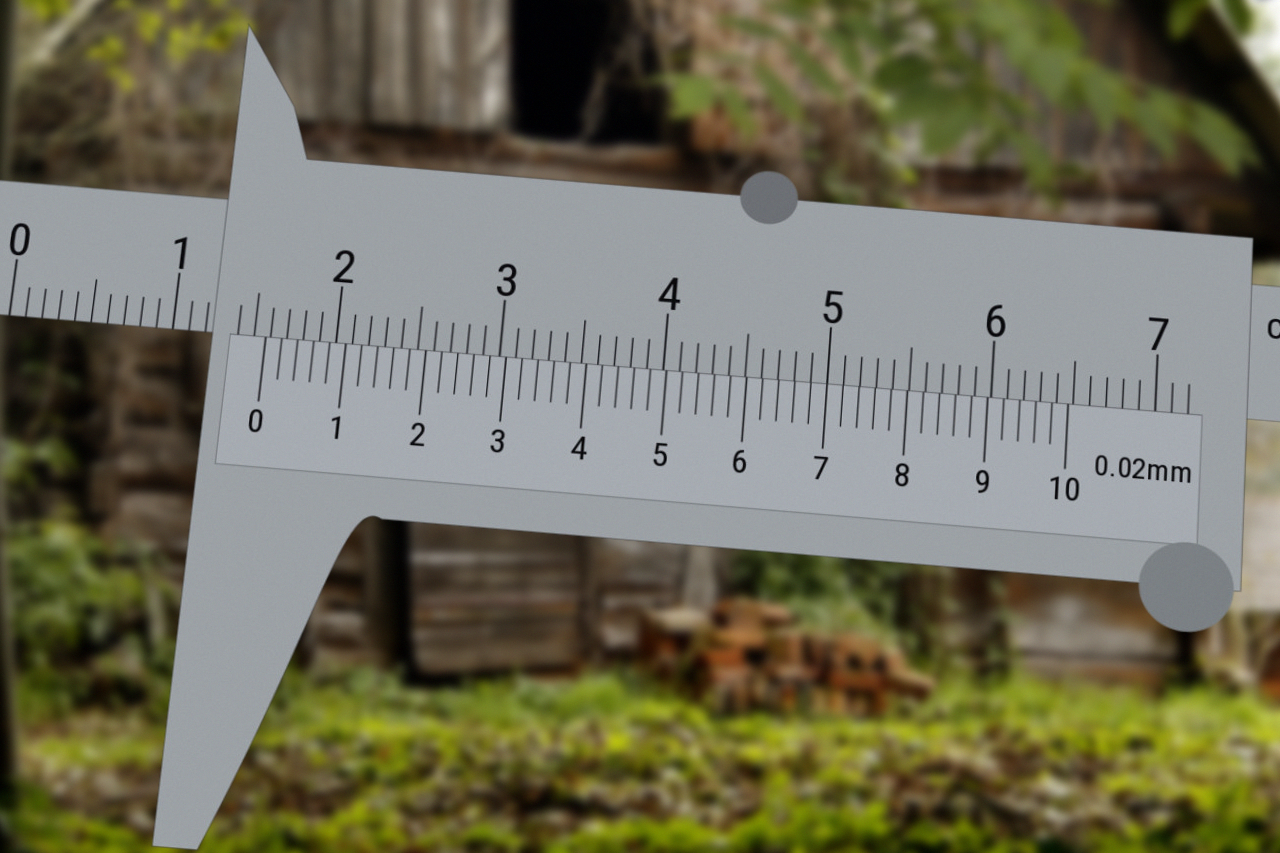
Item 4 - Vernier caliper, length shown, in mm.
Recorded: 15.7 mm
